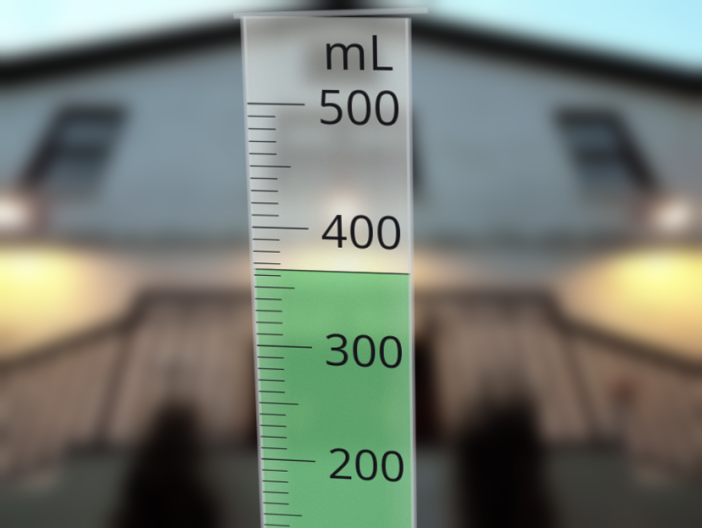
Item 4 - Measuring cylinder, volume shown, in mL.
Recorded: 365 mL
